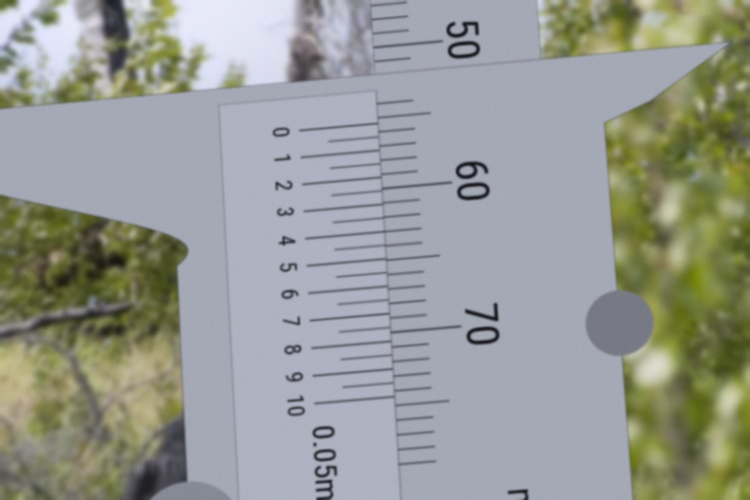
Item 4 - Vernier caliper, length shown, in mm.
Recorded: 55.4 mm
